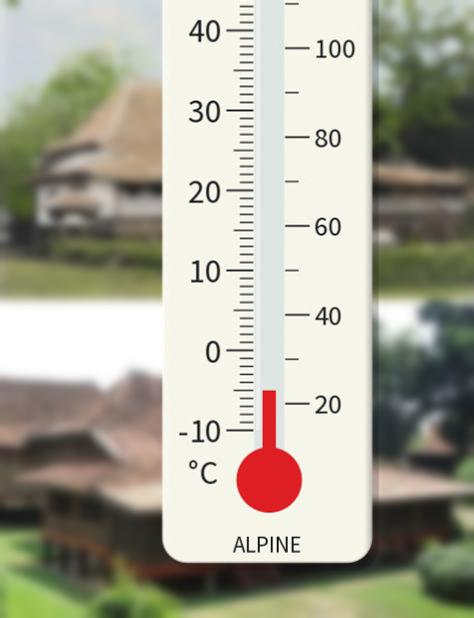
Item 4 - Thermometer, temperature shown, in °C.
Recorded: -5 °C
